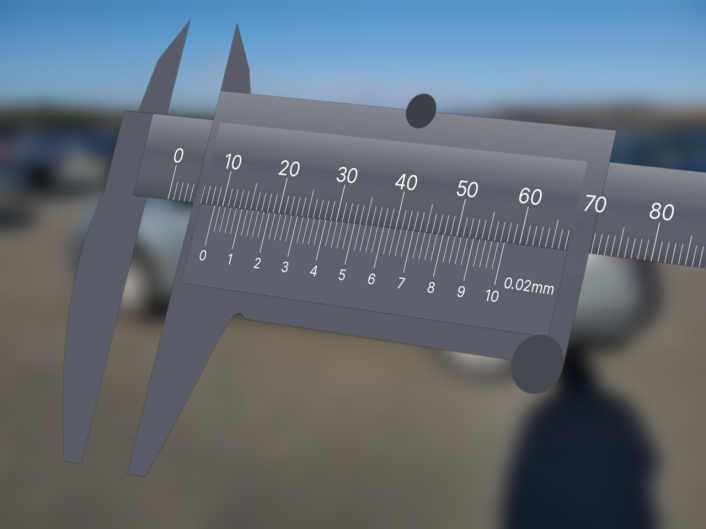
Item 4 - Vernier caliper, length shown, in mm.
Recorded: 8.6 mm
